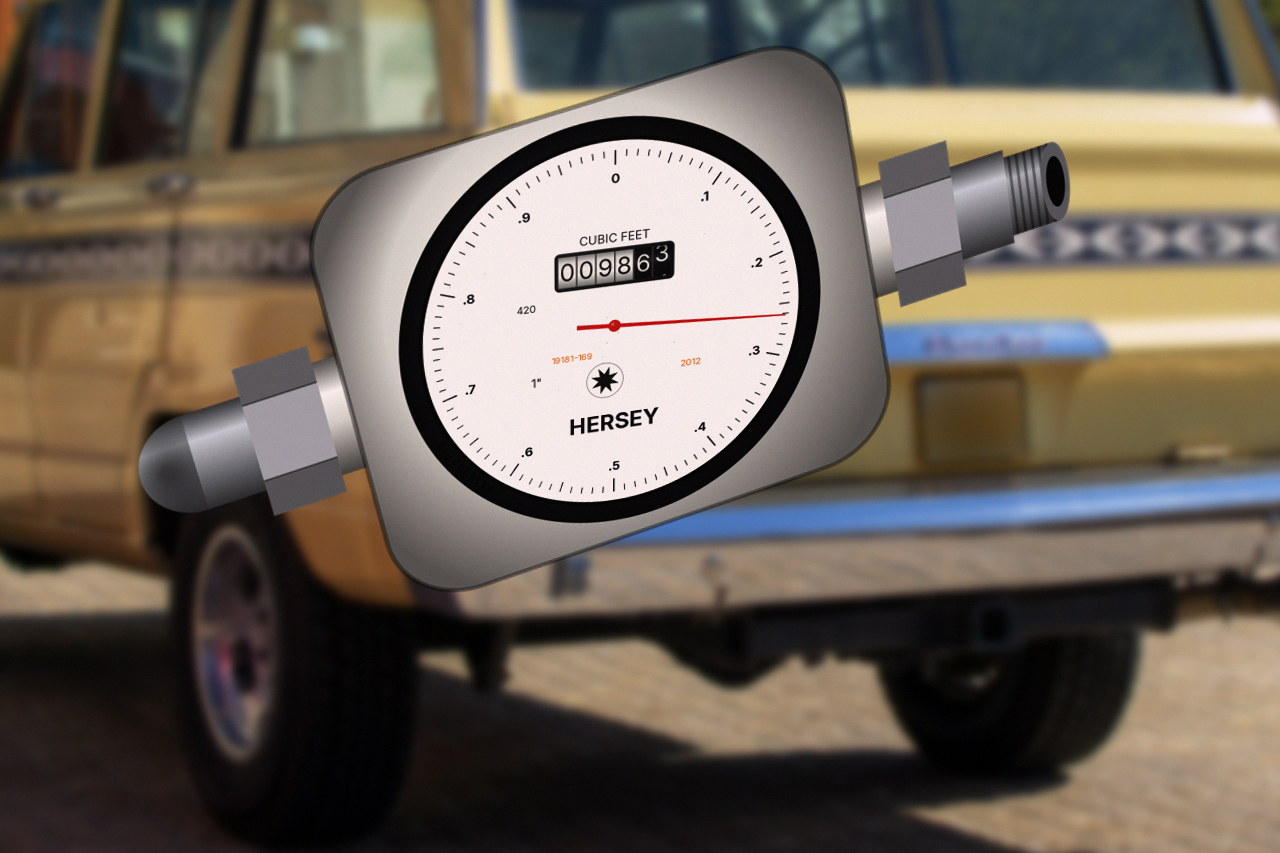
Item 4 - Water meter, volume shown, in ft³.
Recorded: 9863.26 ft³
